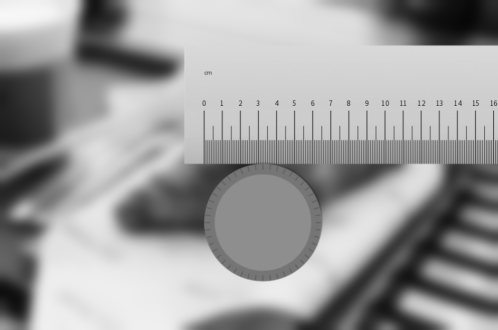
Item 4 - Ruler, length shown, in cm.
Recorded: 6.5 cm
